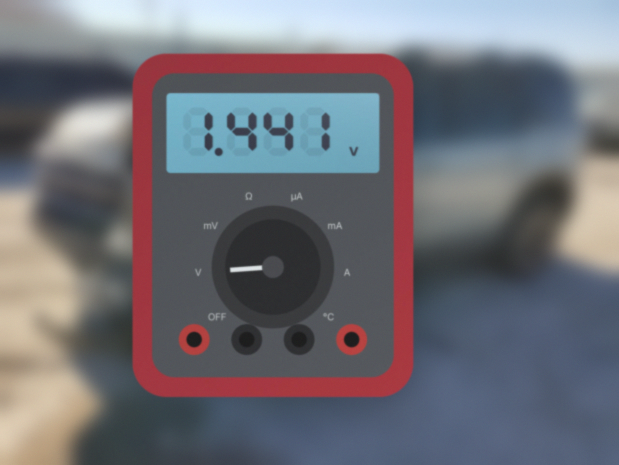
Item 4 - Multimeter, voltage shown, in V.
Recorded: 1.441 V
